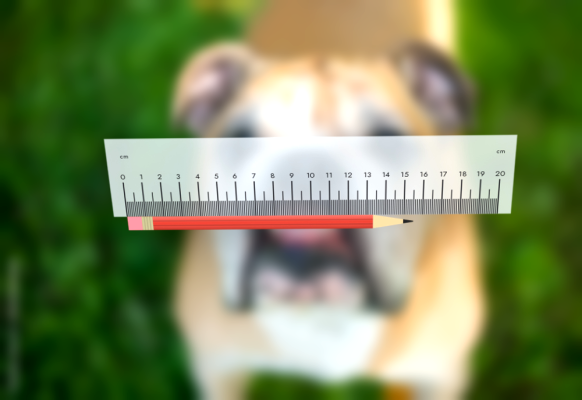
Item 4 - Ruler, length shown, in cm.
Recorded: 15.5 cm
